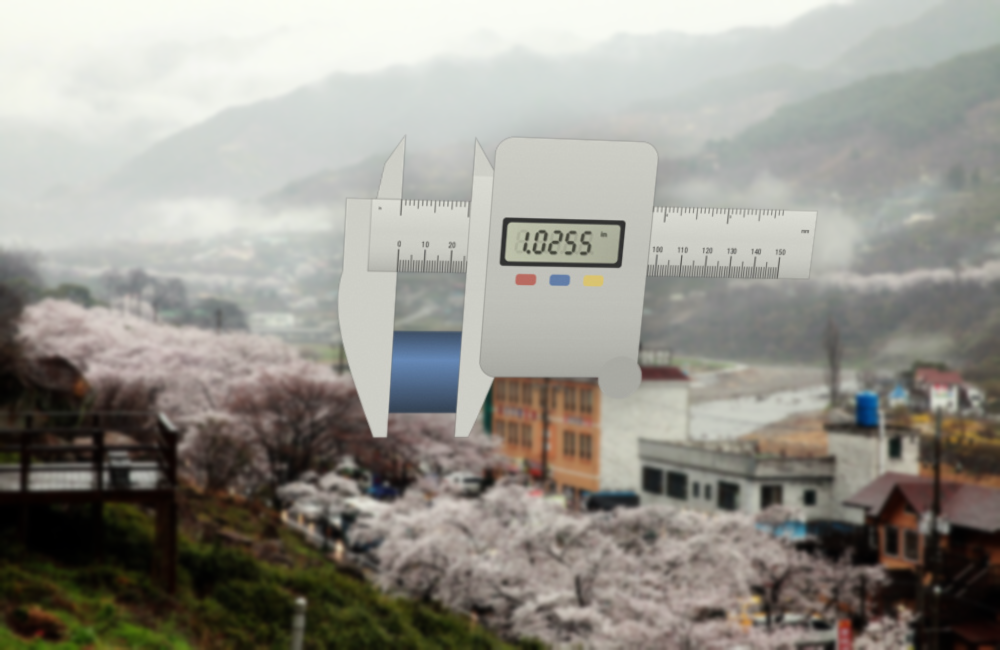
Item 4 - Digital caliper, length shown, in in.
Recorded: 1.0255 in
